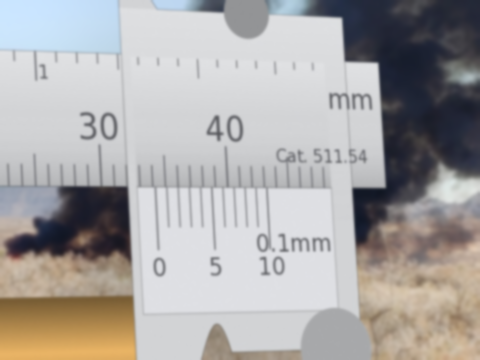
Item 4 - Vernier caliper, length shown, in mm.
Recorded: 34.2 mm
